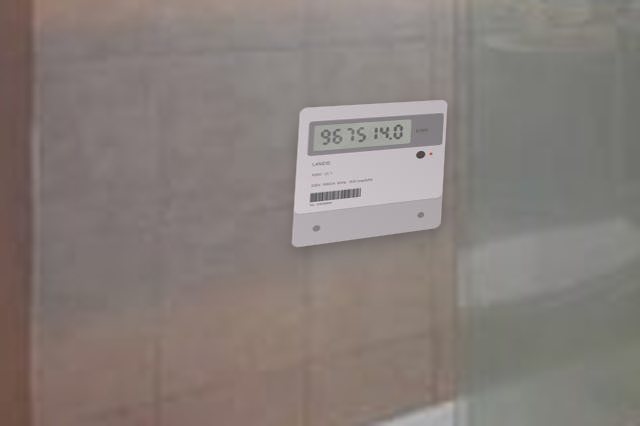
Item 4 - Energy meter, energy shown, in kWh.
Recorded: 967514.0 kWh
